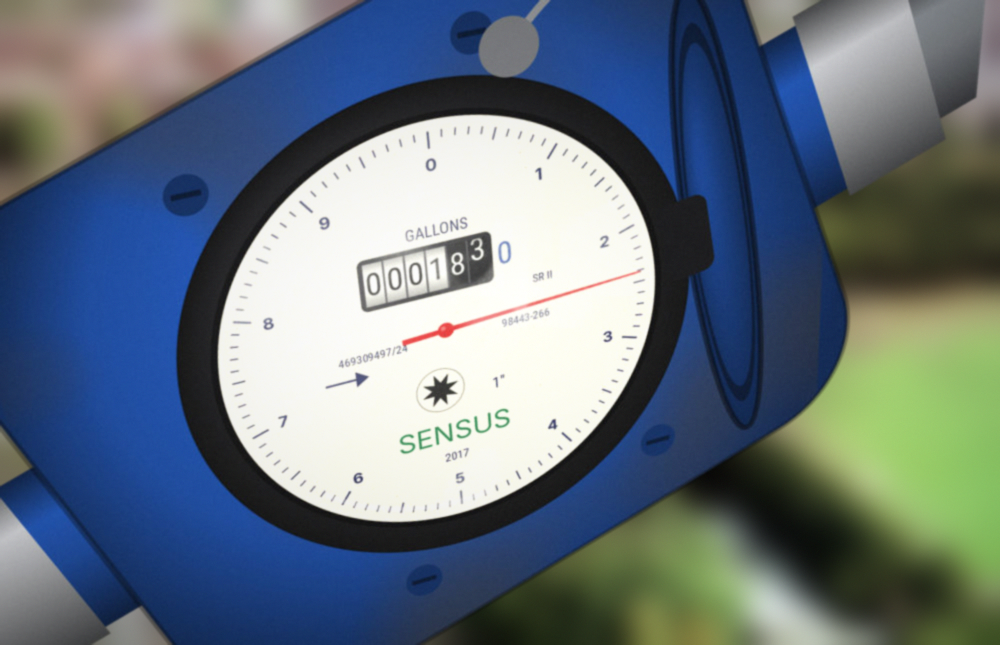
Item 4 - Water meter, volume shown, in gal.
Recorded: 1832.4 gal
